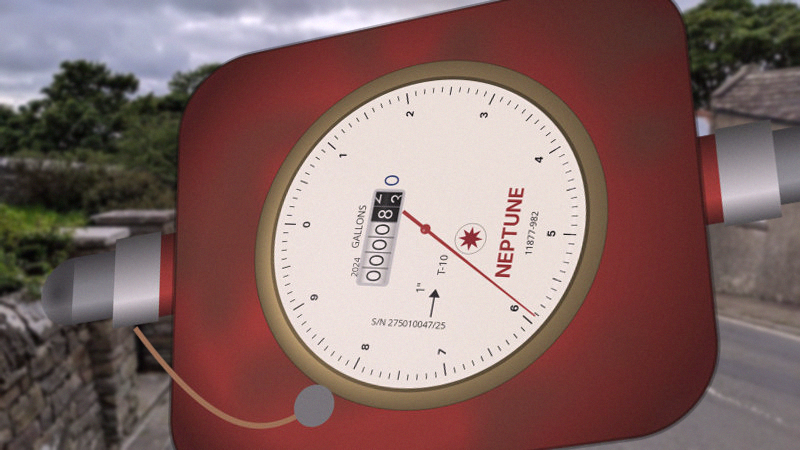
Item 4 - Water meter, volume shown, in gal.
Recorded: 825.9 gal
